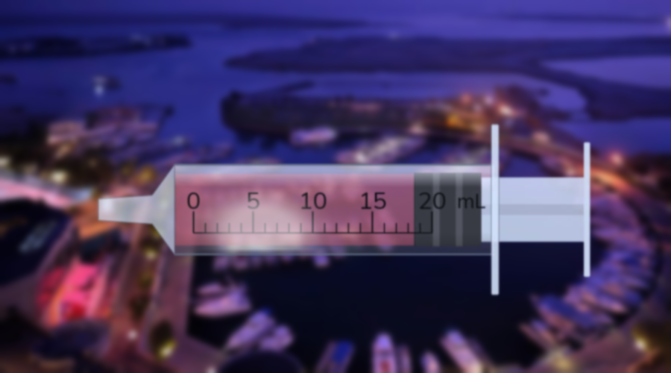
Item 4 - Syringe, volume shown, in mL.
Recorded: 18.5 mL
